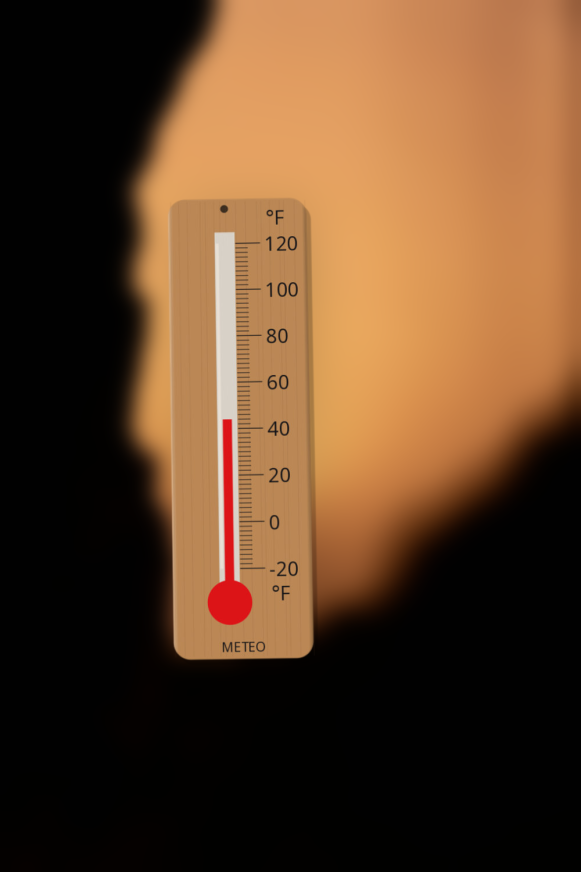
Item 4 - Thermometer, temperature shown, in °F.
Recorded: 44 °F
